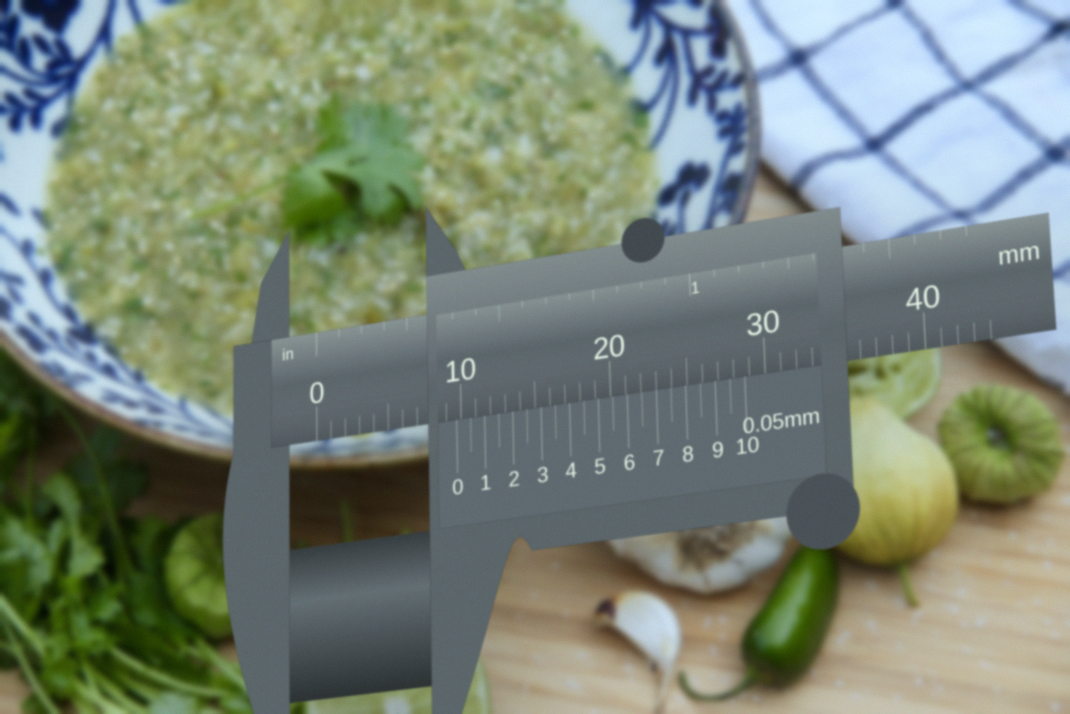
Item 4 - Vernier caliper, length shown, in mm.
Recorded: 9.7 mm
